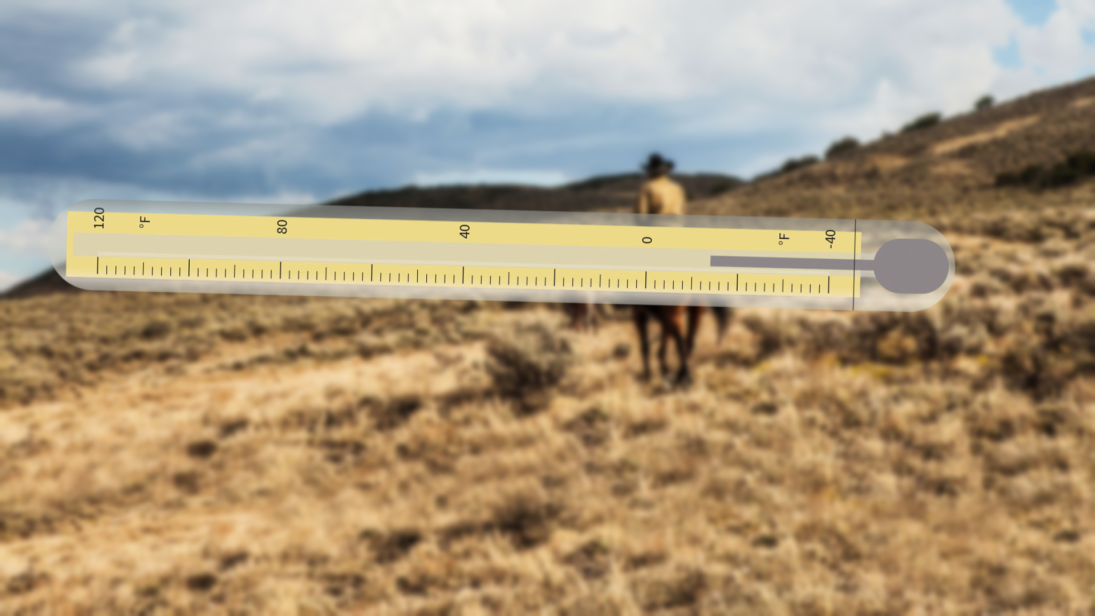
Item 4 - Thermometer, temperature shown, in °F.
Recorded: -14 °F
